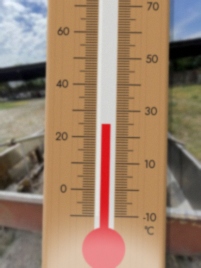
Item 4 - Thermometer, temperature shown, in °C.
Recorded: 25 °C
